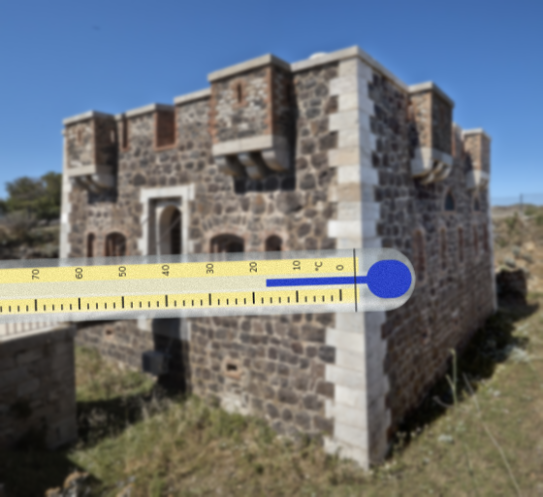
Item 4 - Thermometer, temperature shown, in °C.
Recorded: 17 °C
